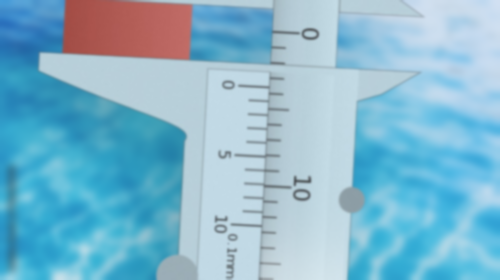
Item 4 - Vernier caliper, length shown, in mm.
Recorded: 3.6 mm
